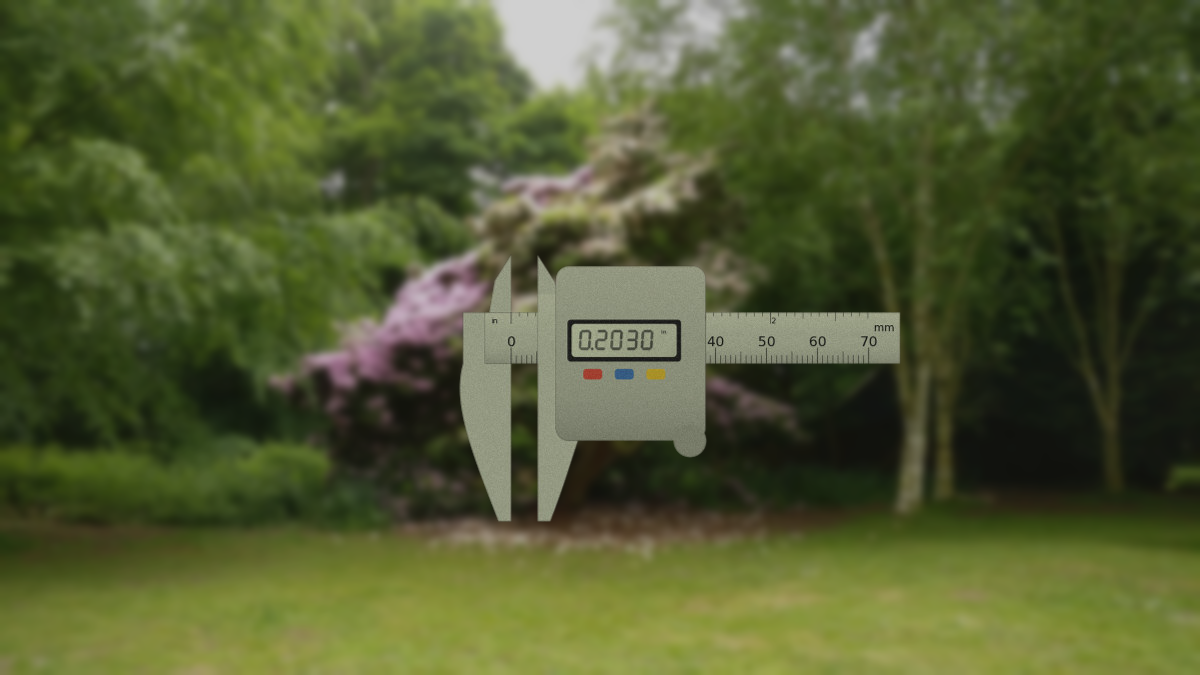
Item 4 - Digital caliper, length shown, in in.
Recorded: 0.2030 in
